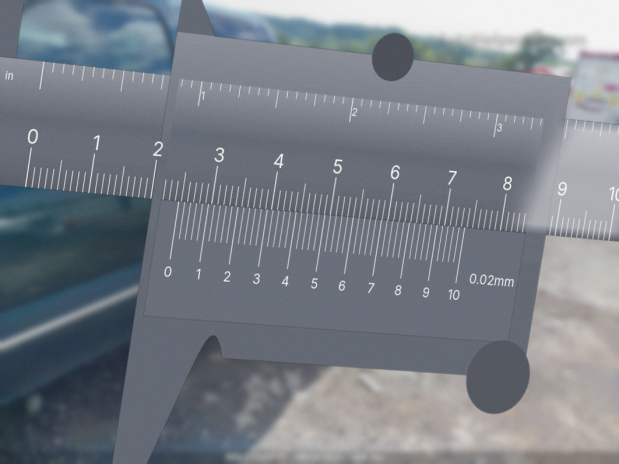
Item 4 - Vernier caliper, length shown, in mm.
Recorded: 24.6 mm
